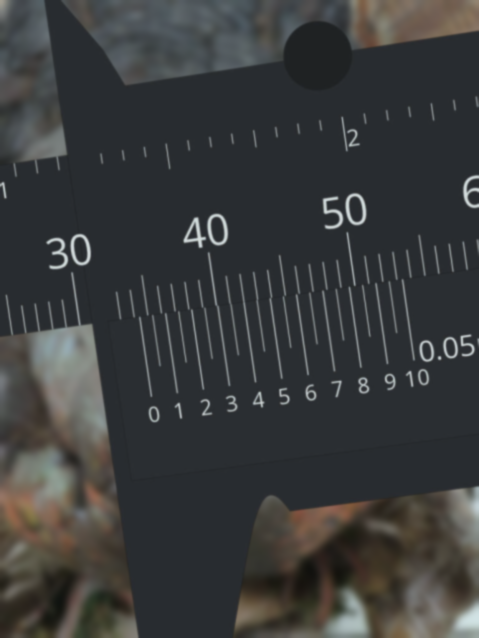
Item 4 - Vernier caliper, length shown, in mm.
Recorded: 34.4 mm
